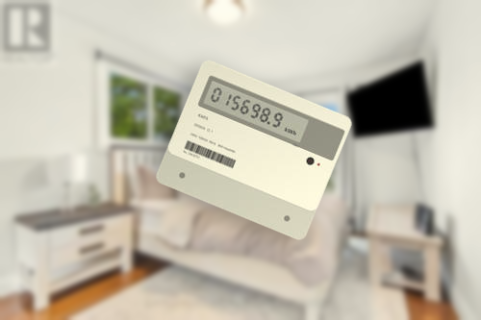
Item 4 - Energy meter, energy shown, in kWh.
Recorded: 15698.9 kWh
